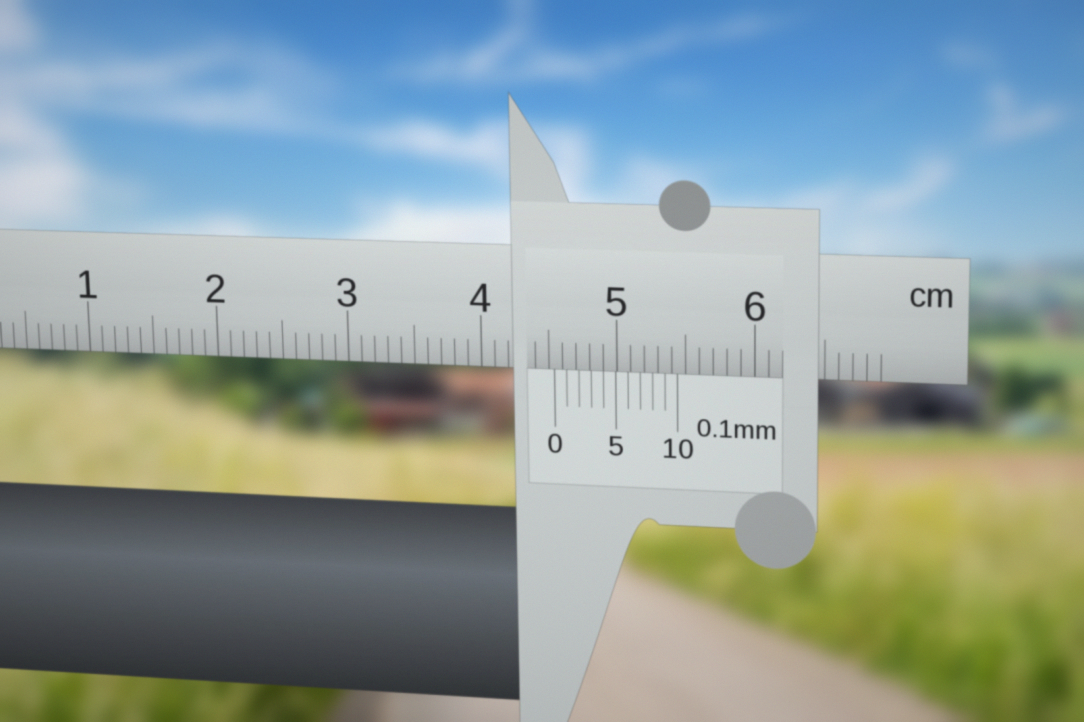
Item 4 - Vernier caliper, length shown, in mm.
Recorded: 45.4 mm
